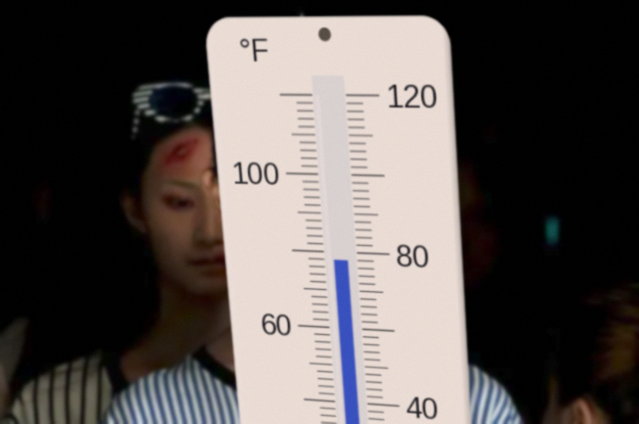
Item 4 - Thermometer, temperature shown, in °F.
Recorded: 78 °F
